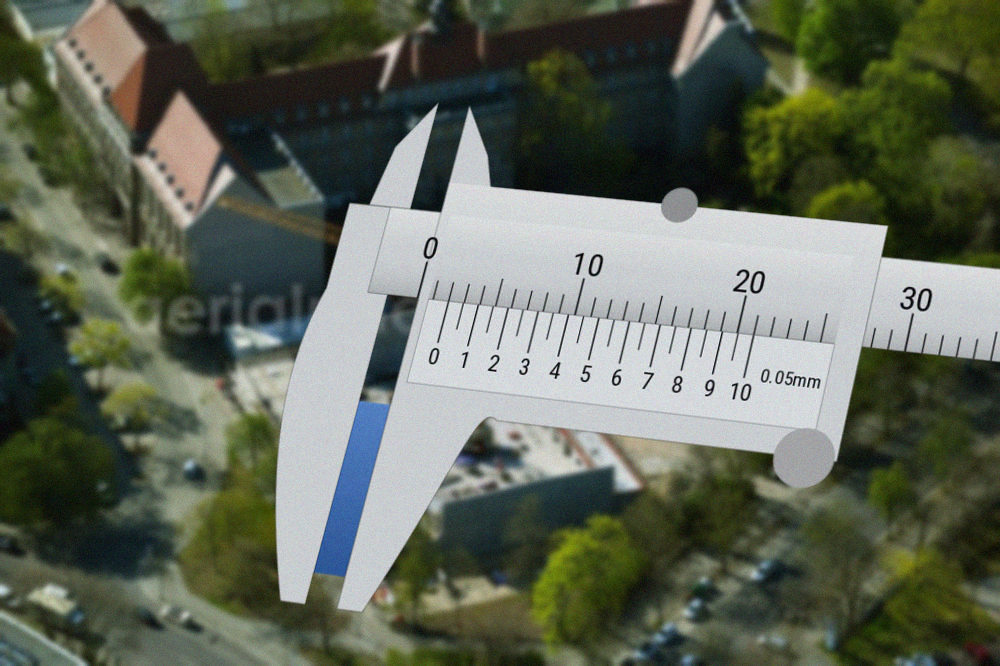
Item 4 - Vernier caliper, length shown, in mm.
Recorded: 2.0 mm
